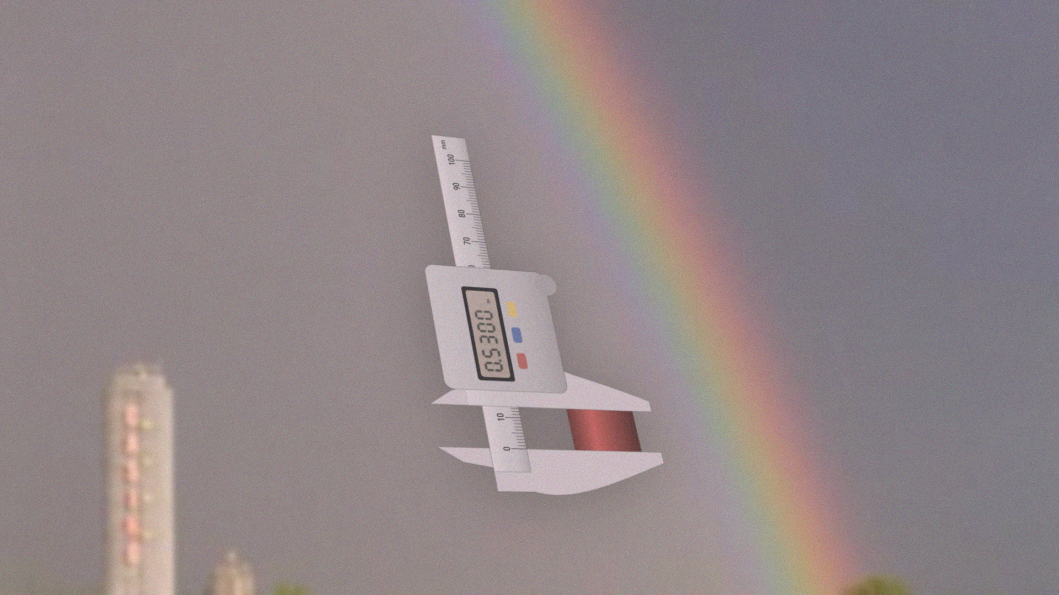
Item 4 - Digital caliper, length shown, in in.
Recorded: 0.5300 in
